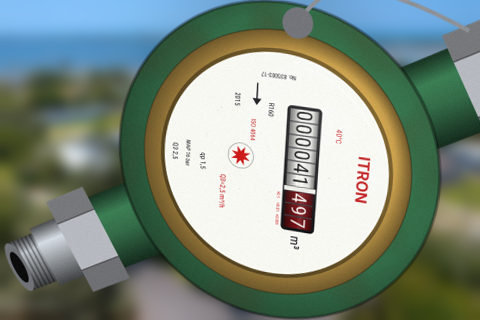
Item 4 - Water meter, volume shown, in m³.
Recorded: 41.497 m³
